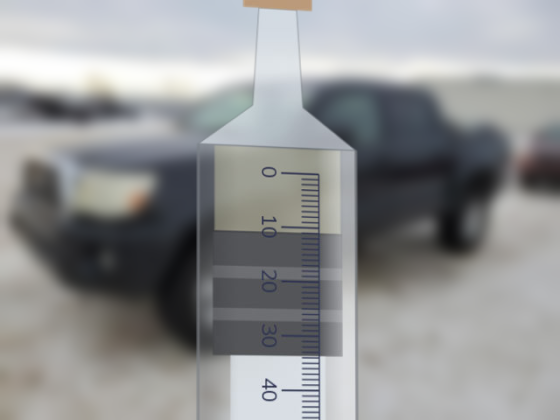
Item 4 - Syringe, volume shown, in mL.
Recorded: 11 mL
